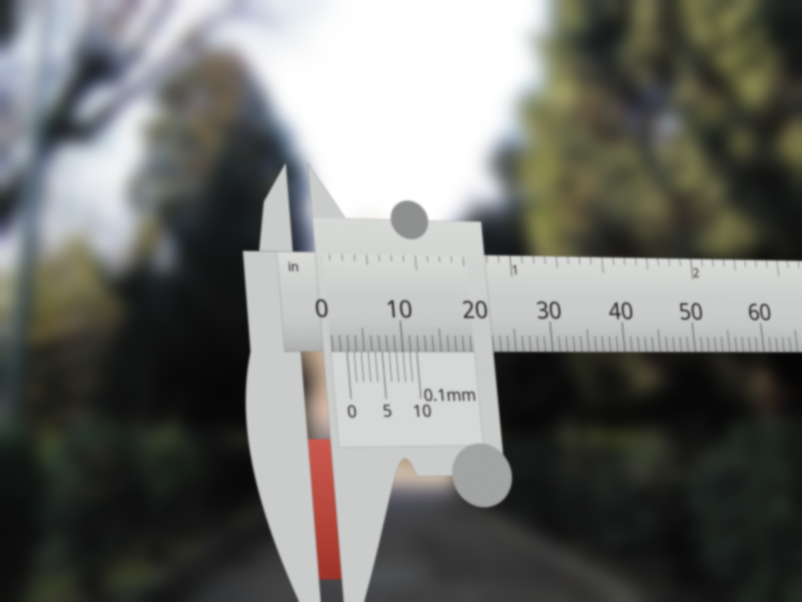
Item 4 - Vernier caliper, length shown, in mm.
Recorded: 2.8 mm
